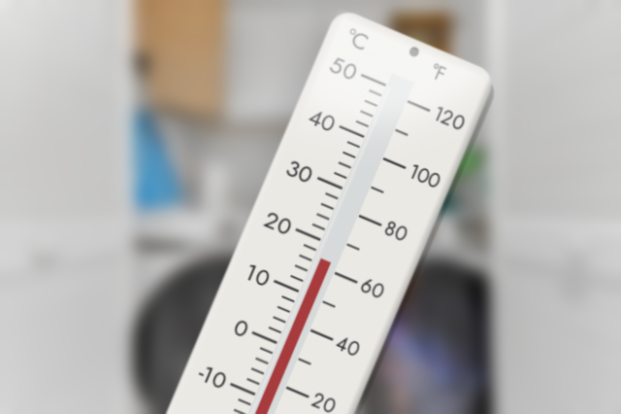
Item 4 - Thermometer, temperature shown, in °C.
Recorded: 17 °C
